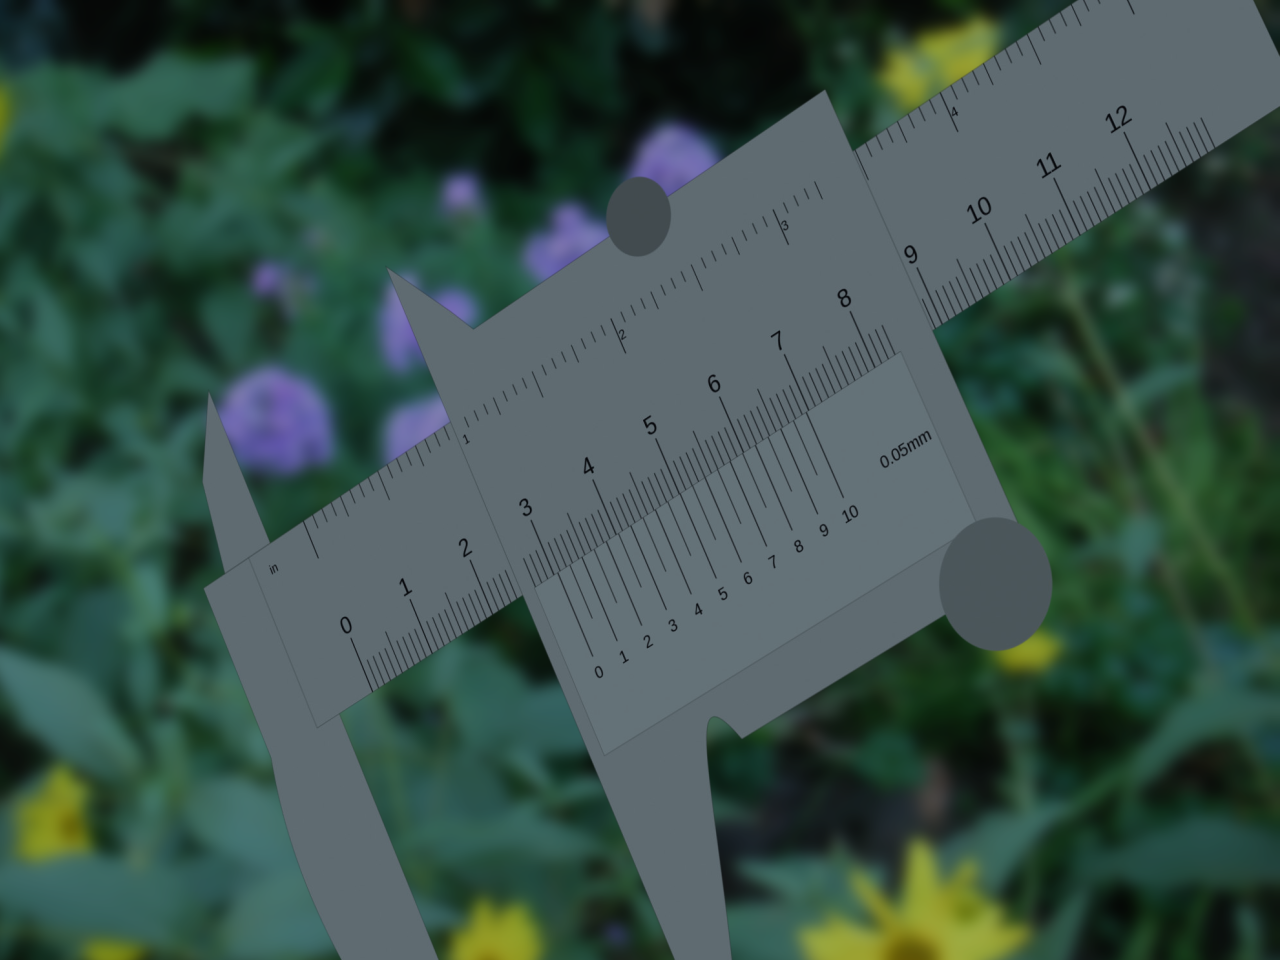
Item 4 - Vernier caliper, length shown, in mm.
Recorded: 30.6 mm
